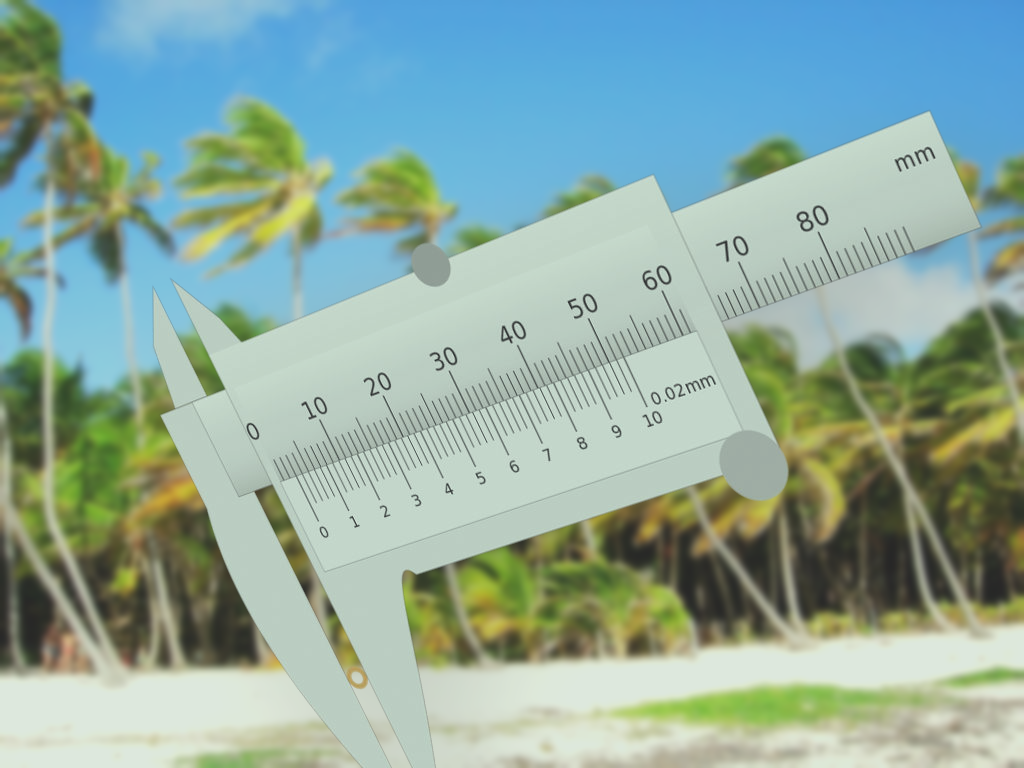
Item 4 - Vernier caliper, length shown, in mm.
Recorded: 3.0 mm
